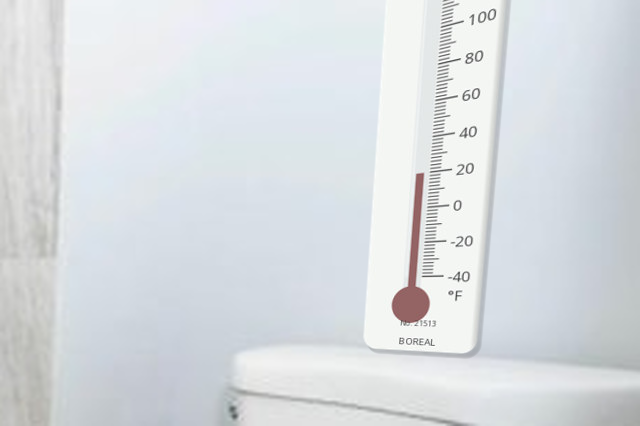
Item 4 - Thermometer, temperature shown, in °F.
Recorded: 20 °F
